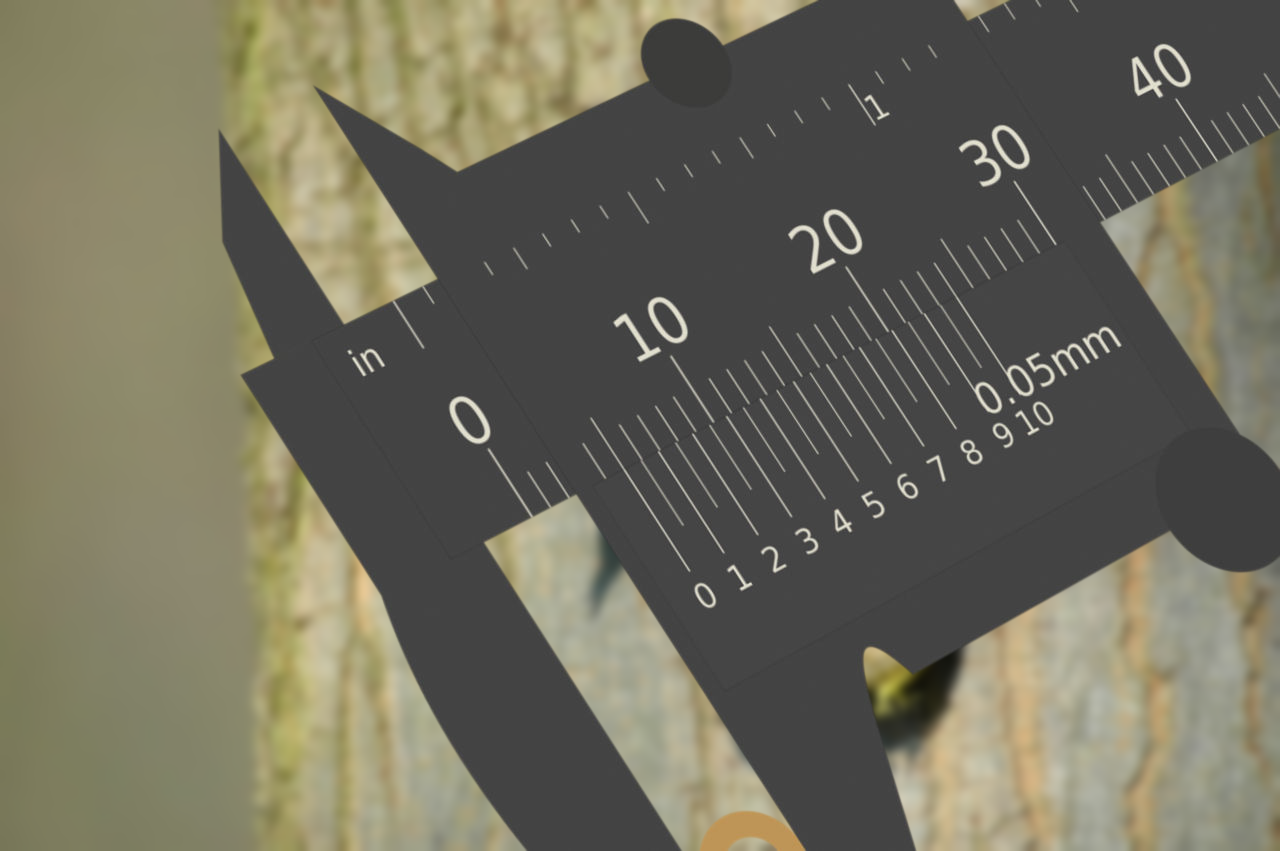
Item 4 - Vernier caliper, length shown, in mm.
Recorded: 5.0 mm
